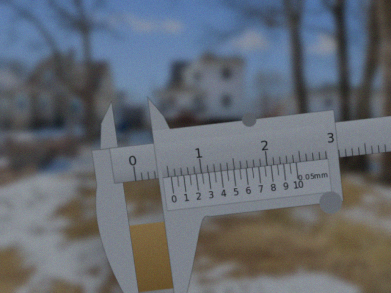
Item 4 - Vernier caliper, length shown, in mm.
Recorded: 5.4 mm
